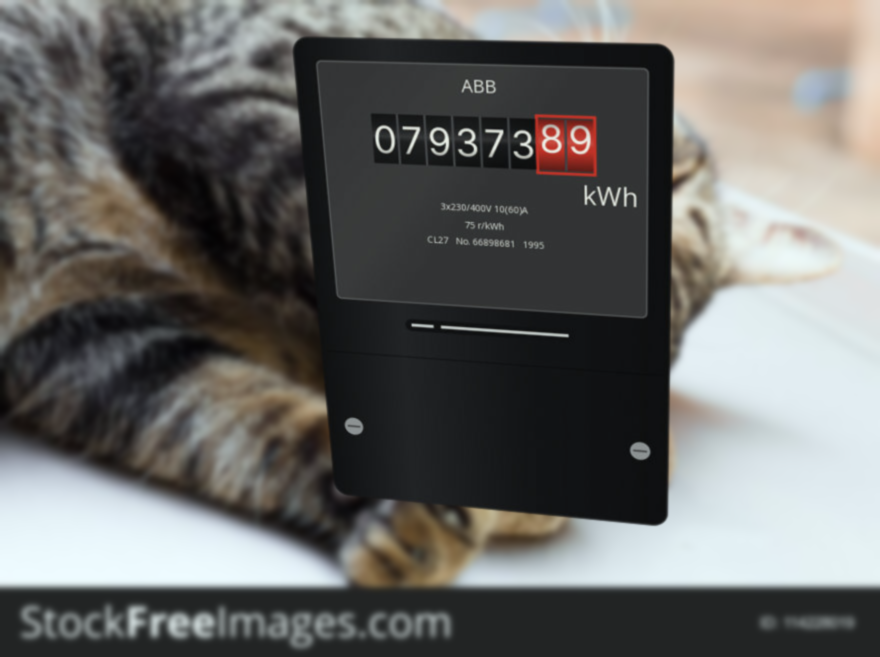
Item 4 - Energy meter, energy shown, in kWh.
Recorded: 79373.89 kWh
